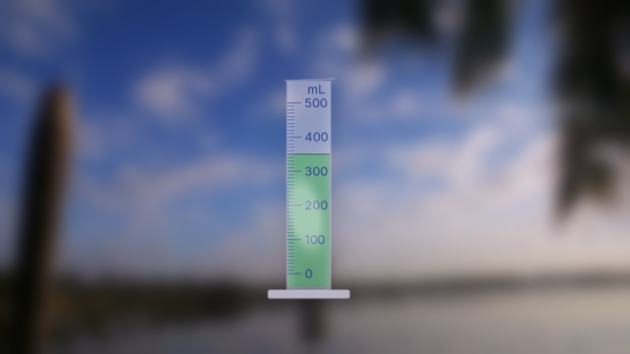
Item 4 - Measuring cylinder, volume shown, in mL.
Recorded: 350 mL
